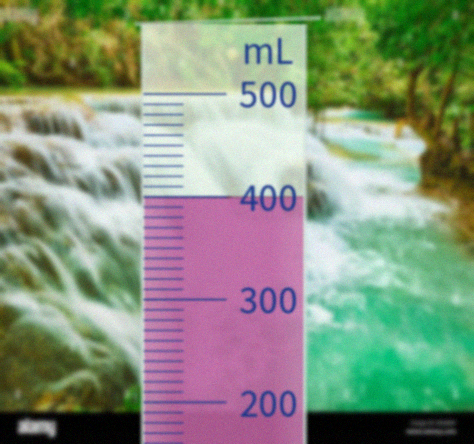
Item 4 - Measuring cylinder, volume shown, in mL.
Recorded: 400 mL
